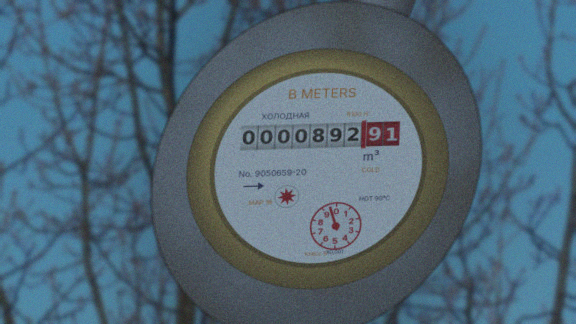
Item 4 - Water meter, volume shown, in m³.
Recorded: 892.909 m³
